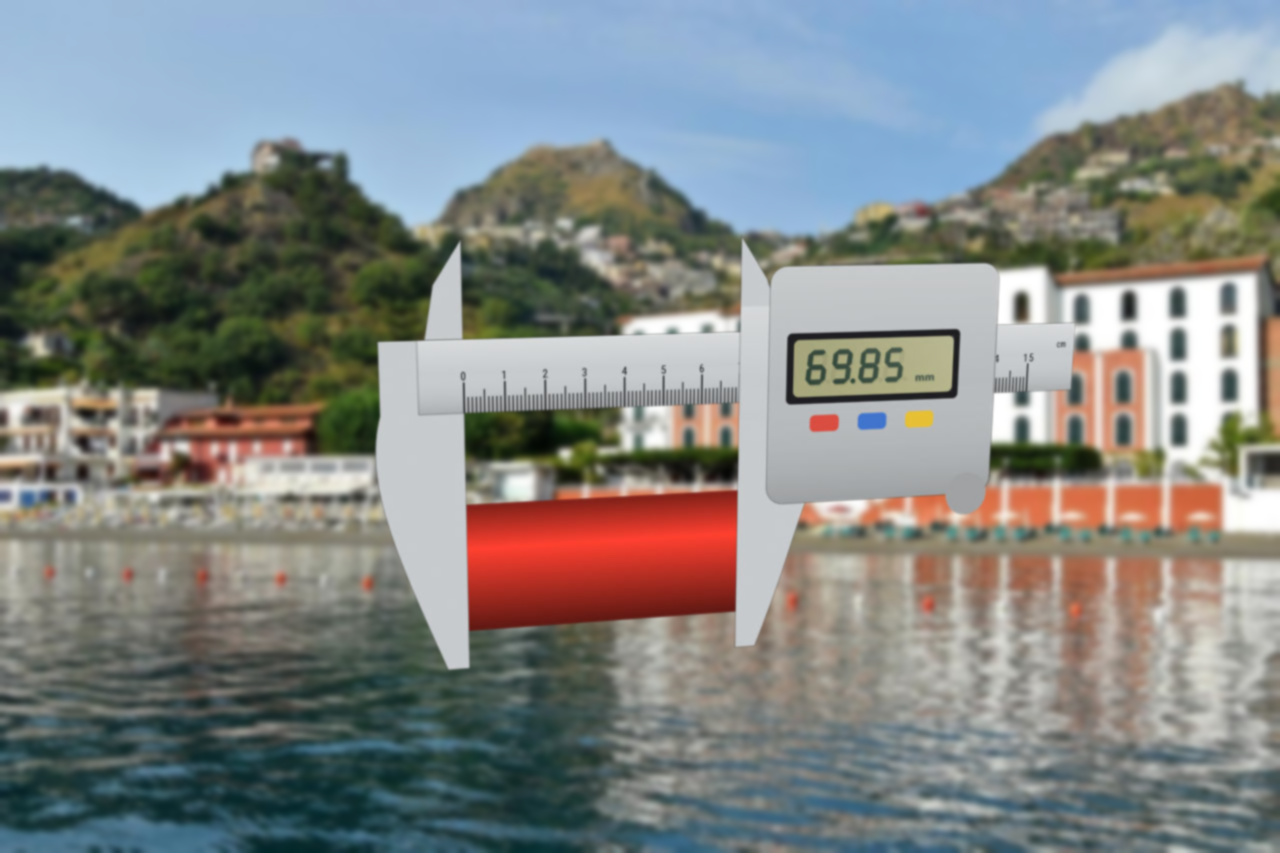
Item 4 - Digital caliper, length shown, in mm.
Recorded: 69.85 mm
